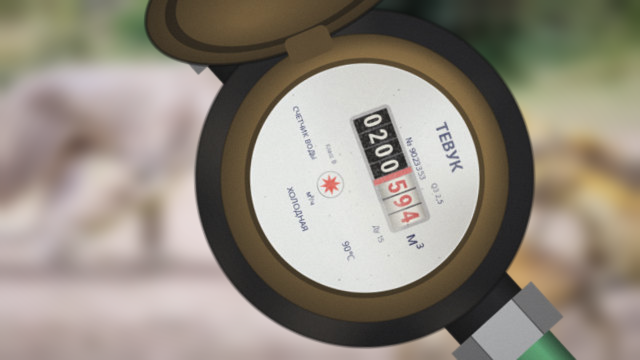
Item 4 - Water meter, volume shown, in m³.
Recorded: 200.594 m³
